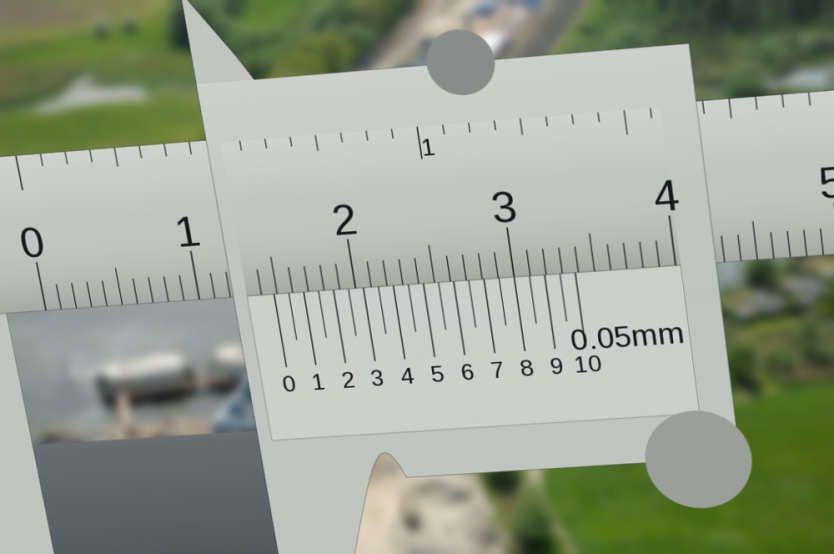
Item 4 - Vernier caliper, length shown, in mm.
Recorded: 14.8 mm
